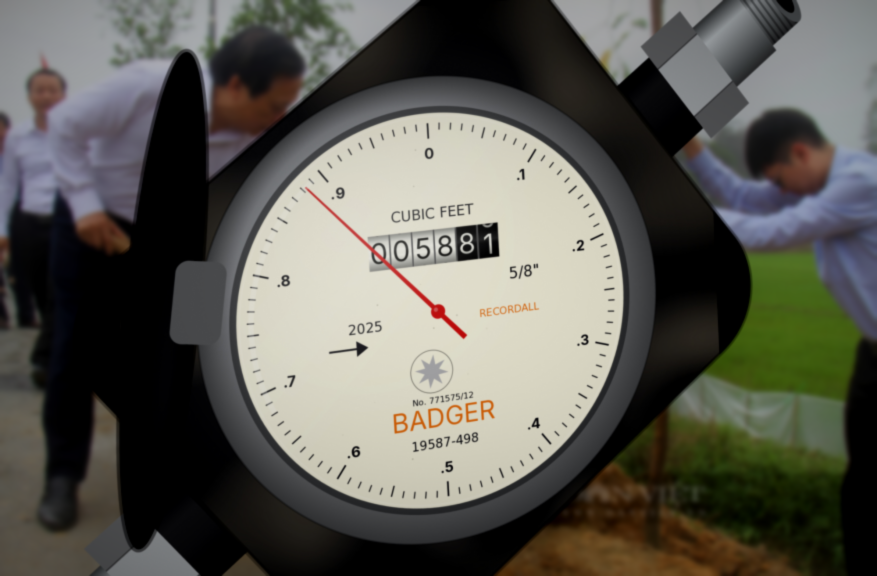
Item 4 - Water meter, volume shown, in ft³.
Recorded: 5880.88 ft³
